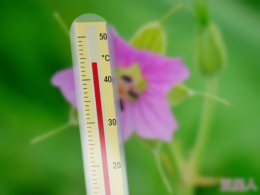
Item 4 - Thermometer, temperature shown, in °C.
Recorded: 44 °C
